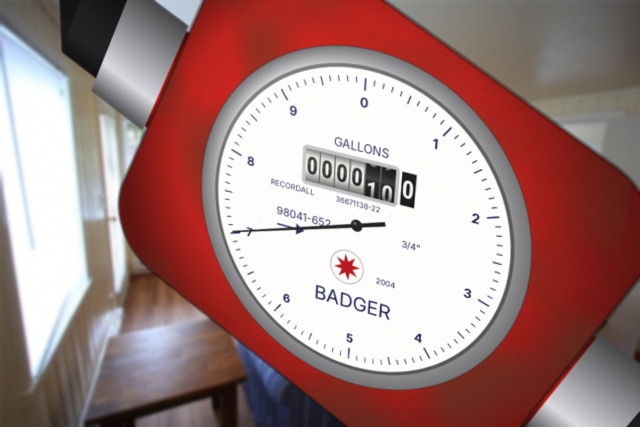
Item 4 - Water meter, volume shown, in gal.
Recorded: 97.0 gal
